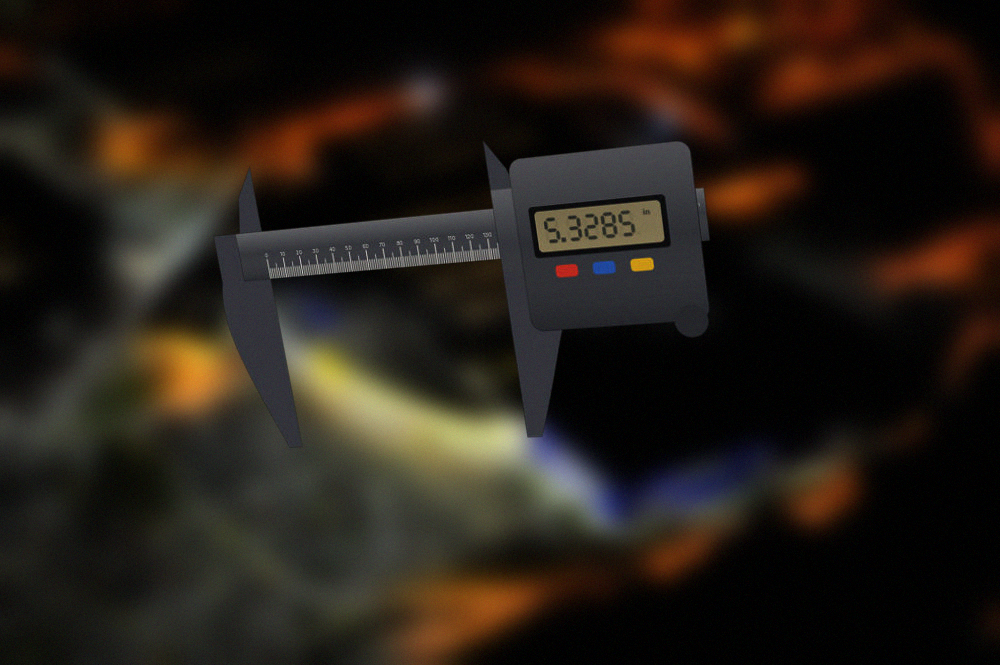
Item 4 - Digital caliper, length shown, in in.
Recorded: 5.3285 in
